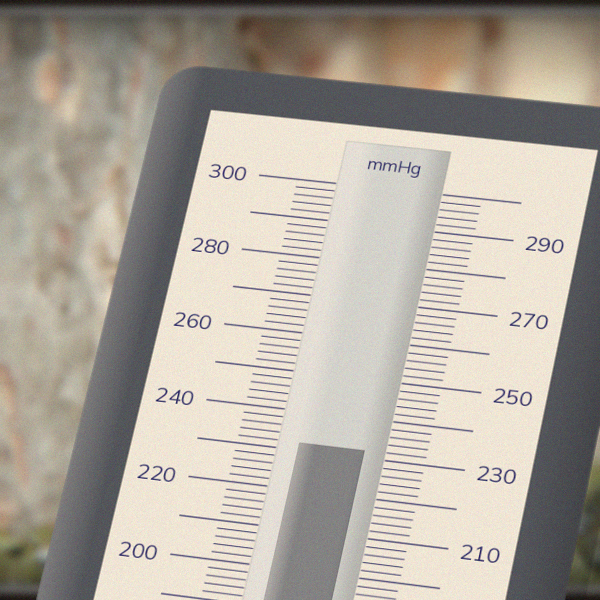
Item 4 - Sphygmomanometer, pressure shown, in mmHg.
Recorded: 232 mmHg
